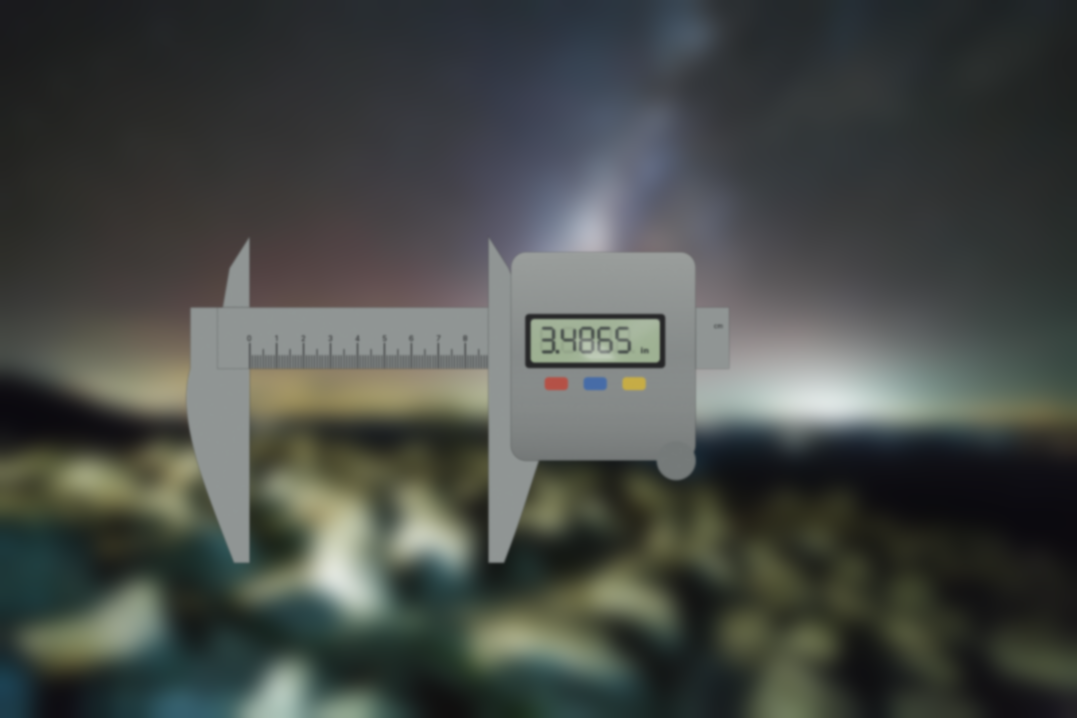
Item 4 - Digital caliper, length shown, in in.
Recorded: 3.4865 in
